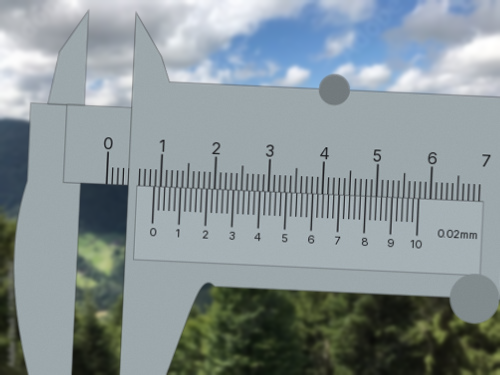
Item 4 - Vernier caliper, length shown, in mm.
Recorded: 8.8 mm
